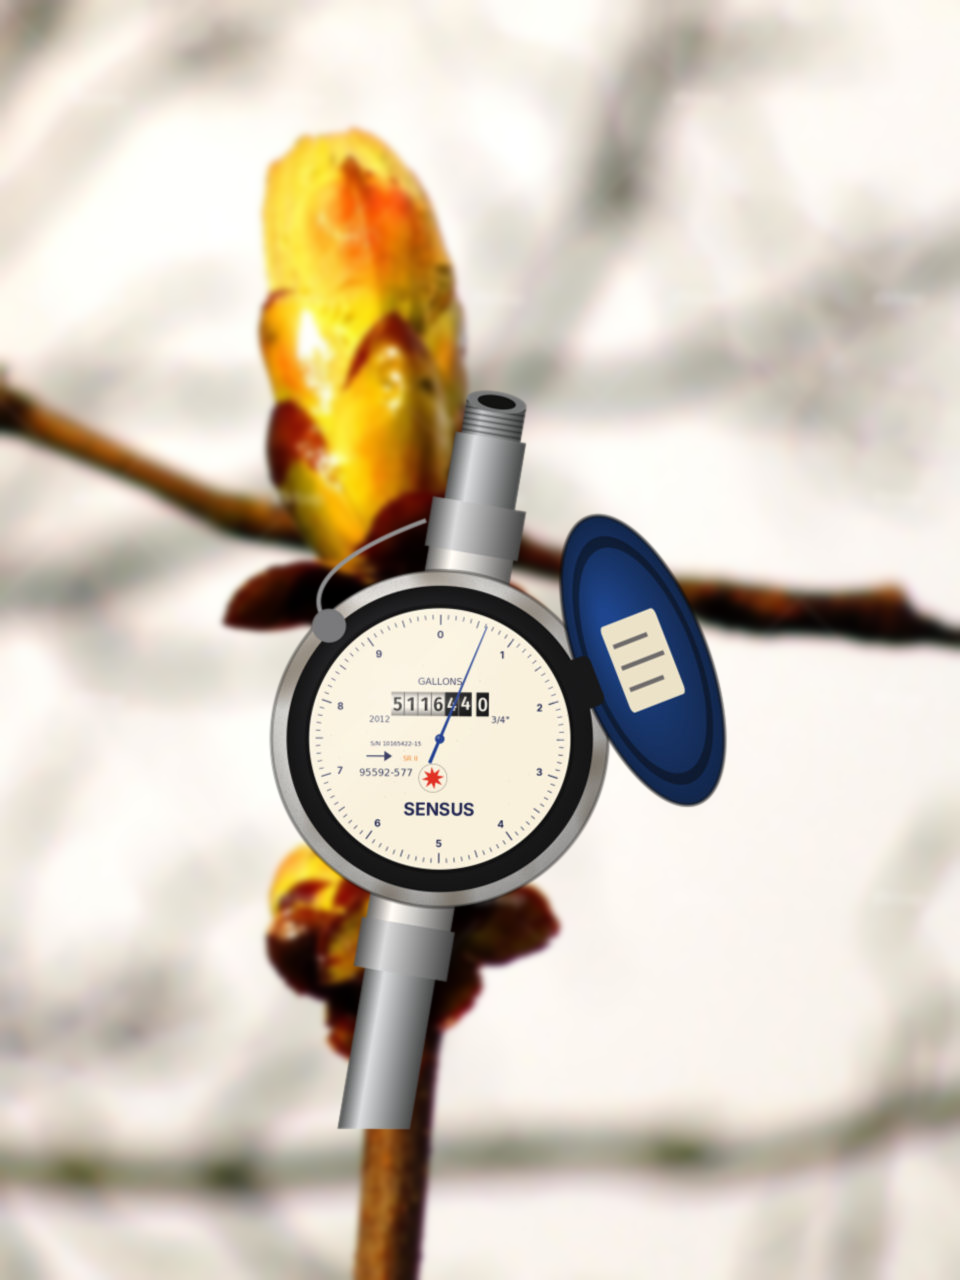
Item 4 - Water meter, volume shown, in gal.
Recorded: 5116440.6 gal
